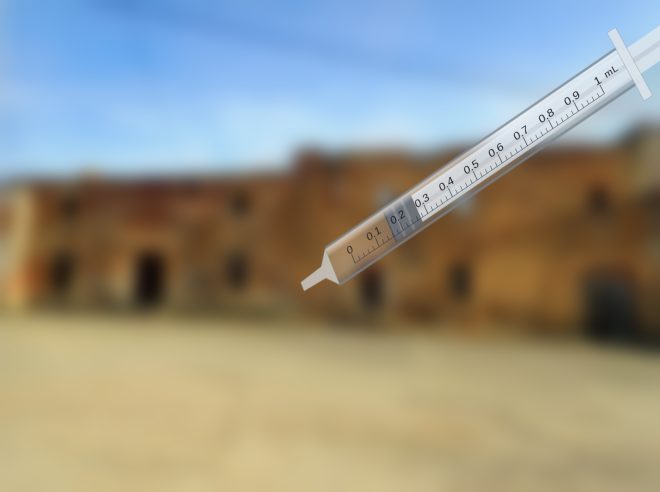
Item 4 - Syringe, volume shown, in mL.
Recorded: 0.16 mL
